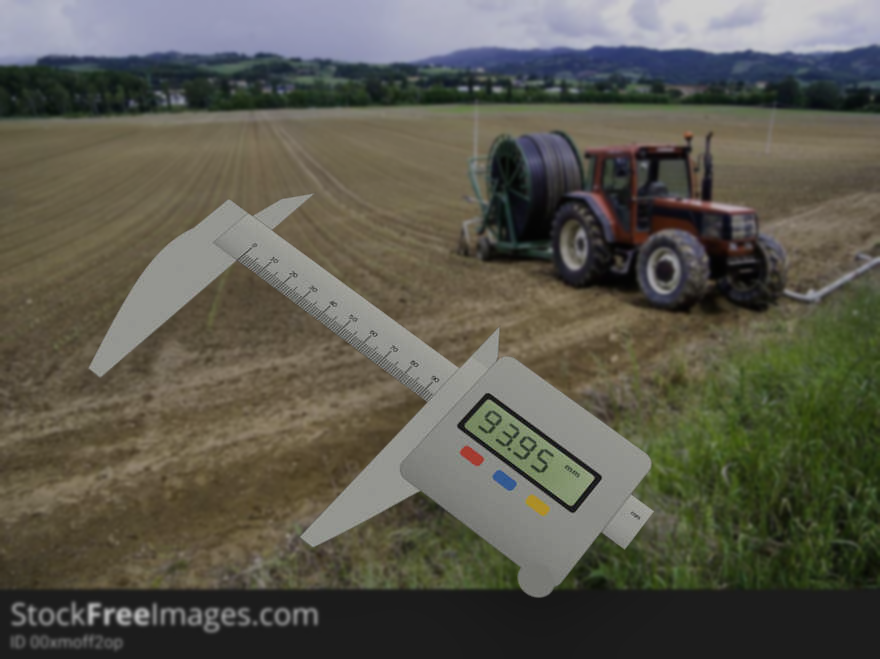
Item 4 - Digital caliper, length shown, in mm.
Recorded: 93.95 mm
